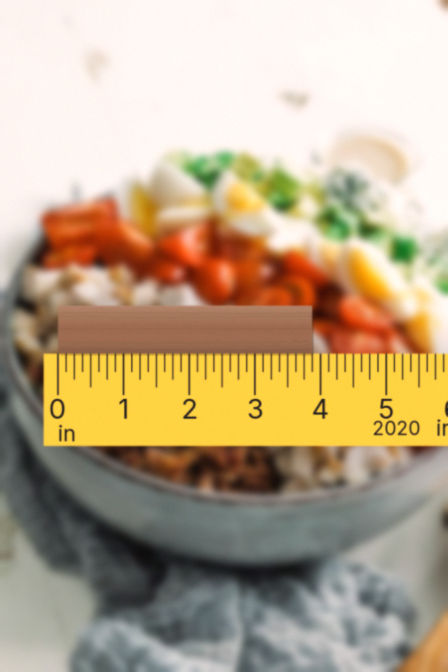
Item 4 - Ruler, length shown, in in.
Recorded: 3.875 in
